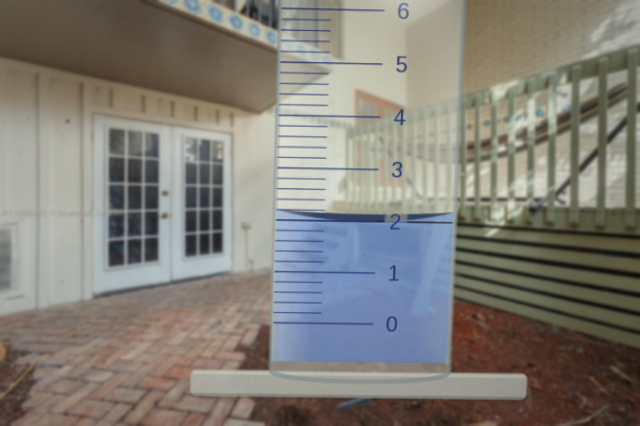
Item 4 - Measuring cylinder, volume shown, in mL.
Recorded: 2 mL
